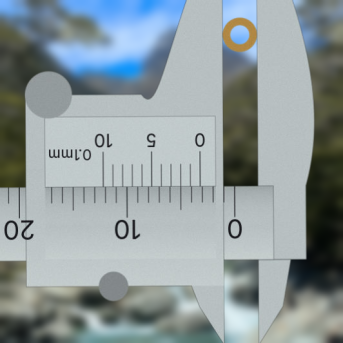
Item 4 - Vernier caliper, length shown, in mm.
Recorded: 3.2 mm
